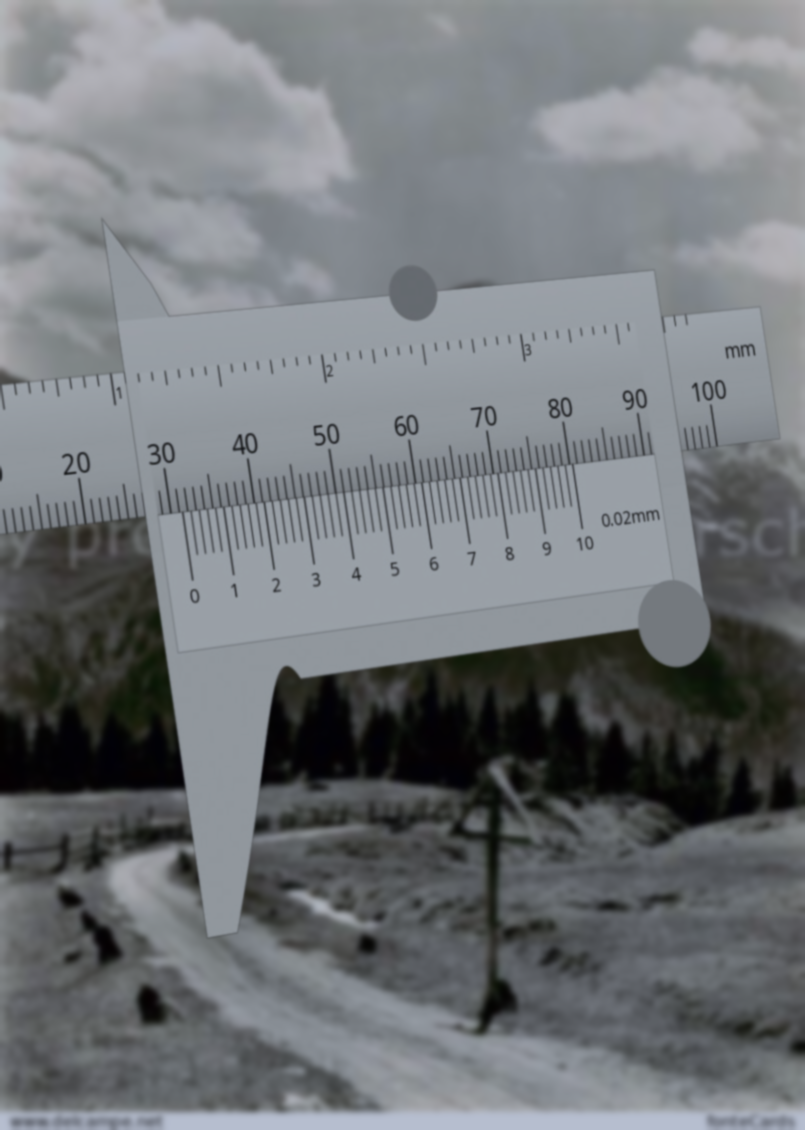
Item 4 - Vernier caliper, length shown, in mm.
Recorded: 31.4 mm
